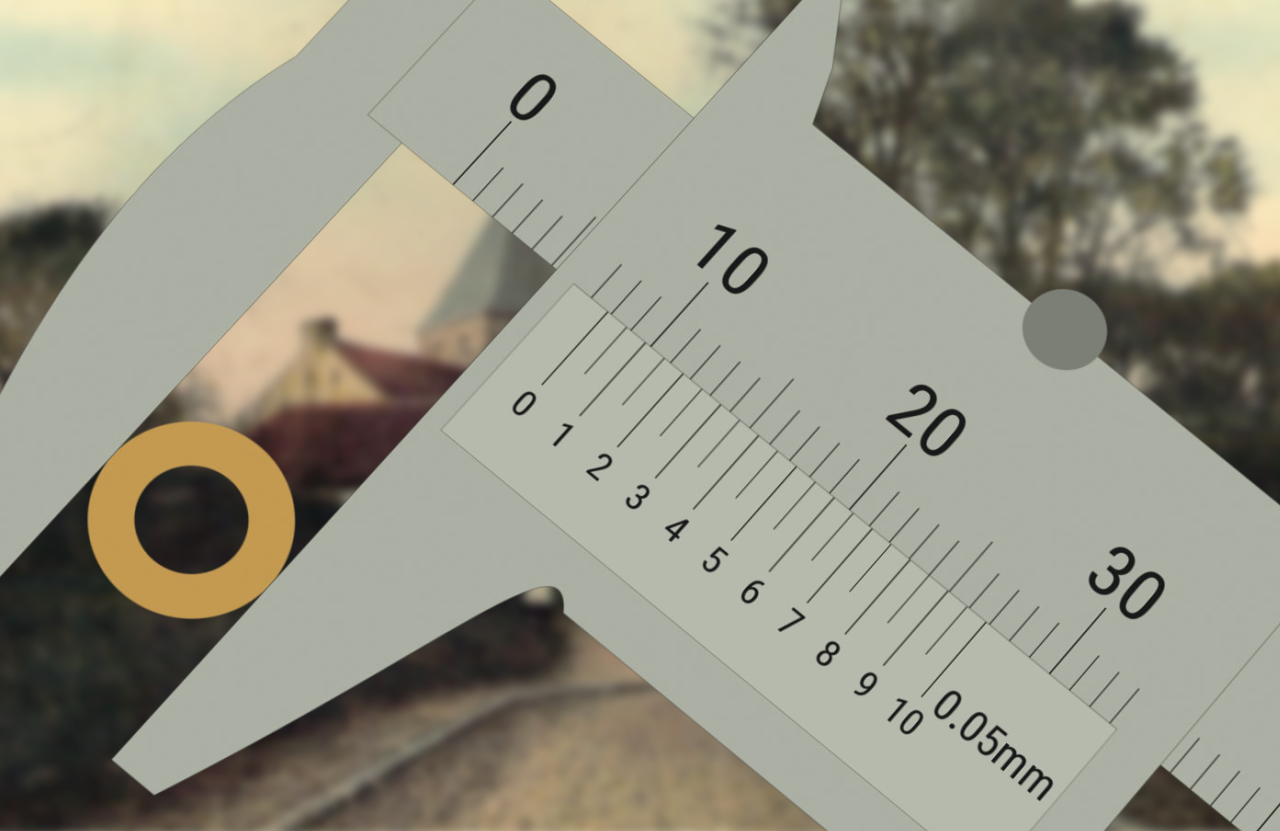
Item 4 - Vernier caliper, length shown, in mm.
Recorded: 7.85 mm
